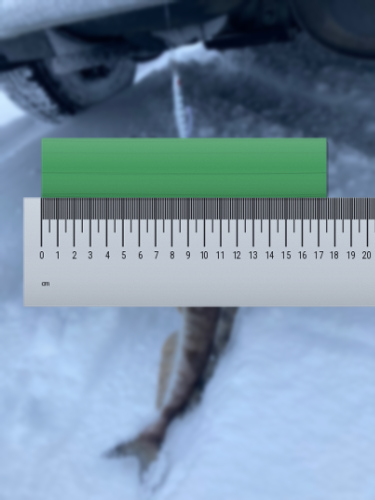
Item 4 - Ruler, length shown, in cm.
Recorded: 17.5 cm
